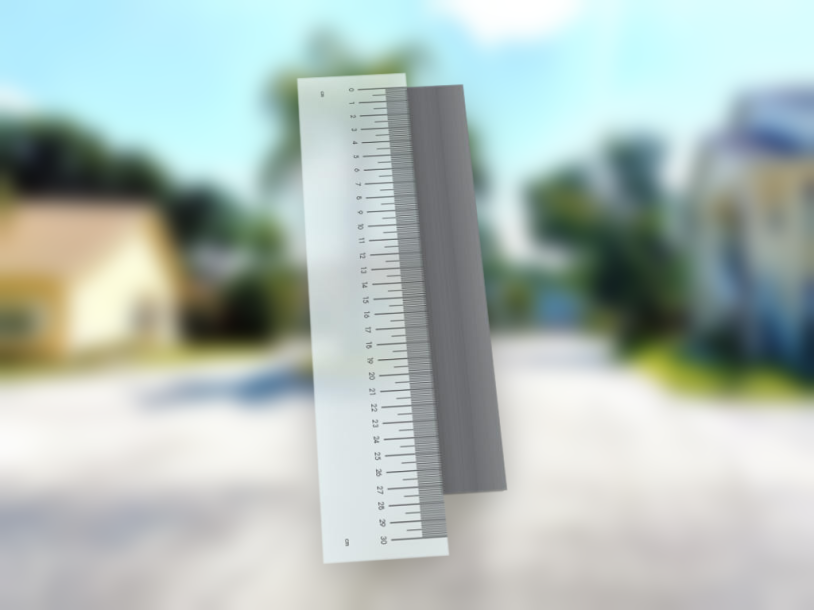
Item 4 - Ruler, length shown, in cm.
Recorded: 27.5 cm
